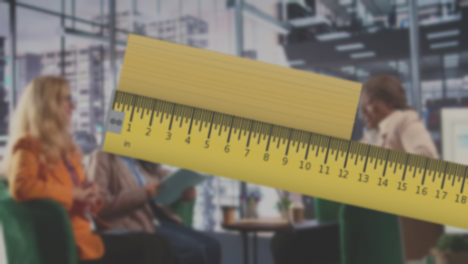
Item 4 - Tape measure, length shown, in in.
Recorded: 12 in
